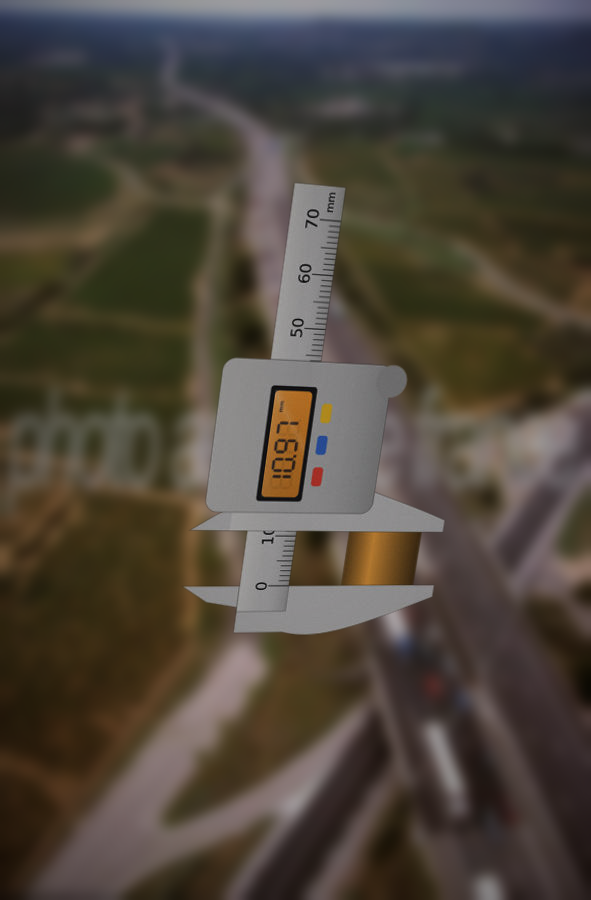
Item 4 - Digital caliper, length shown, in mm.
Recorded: 10.97 mm
